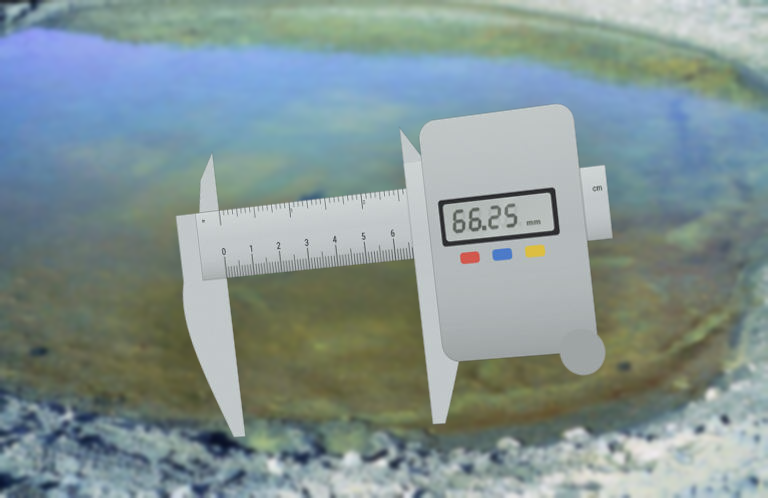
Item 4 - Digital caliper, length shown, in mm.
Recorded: 66.25 mm
